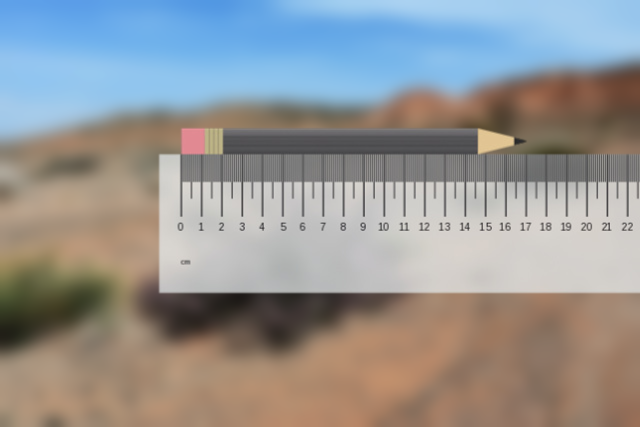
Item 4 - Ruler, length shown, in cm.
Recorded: 17 cm
